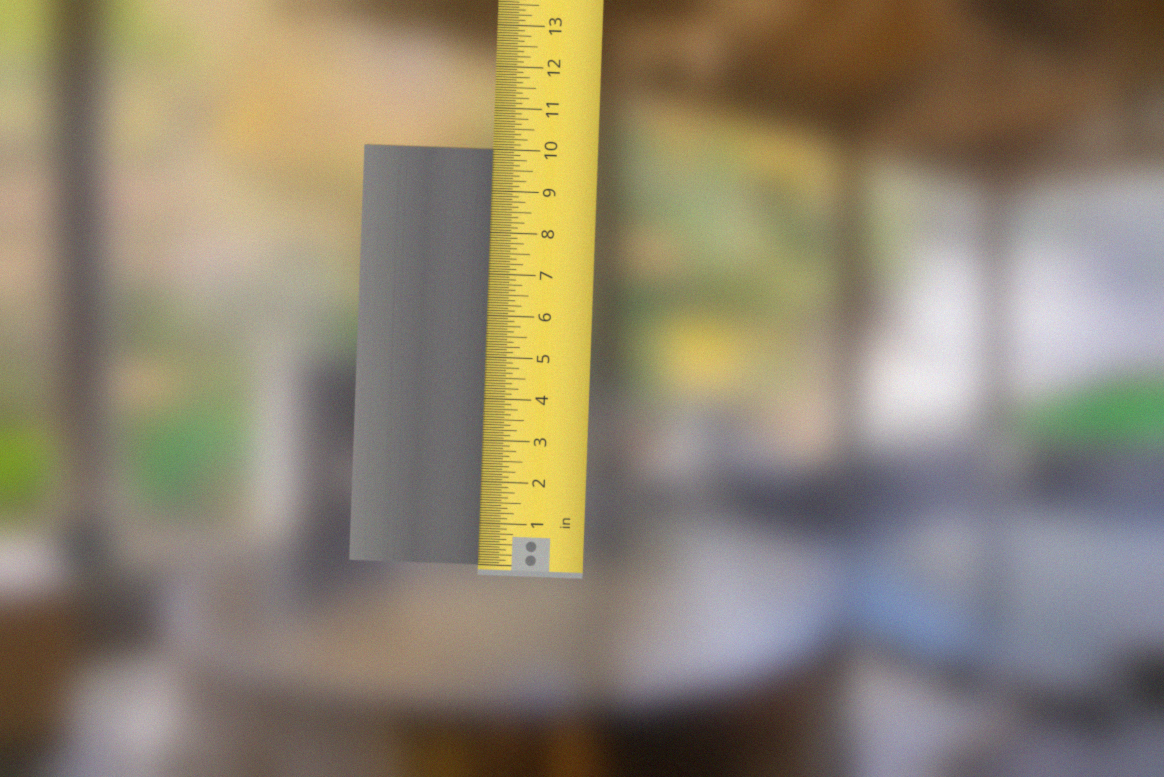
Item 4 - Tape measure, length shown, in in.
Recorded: 10 in
